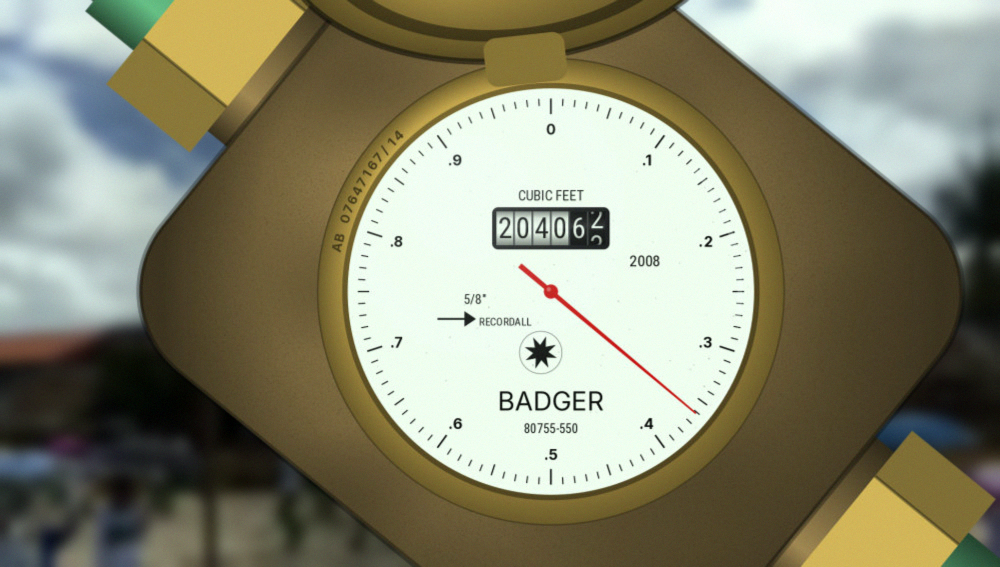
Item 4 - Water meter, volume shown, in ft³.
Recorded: 204062.36 ft³
